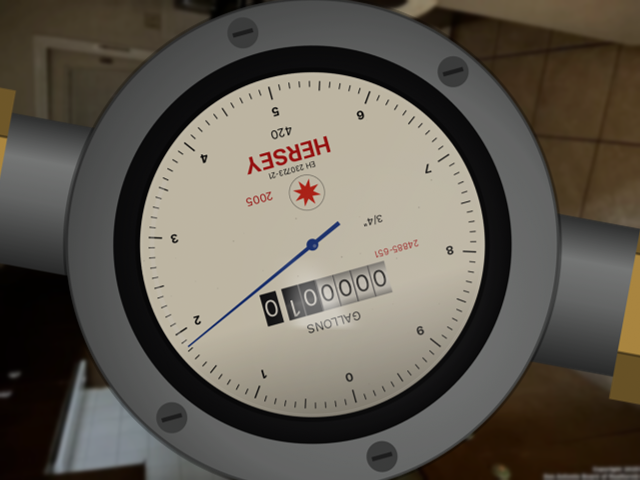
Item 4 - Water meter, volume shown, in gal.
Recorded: 11.8 gal
